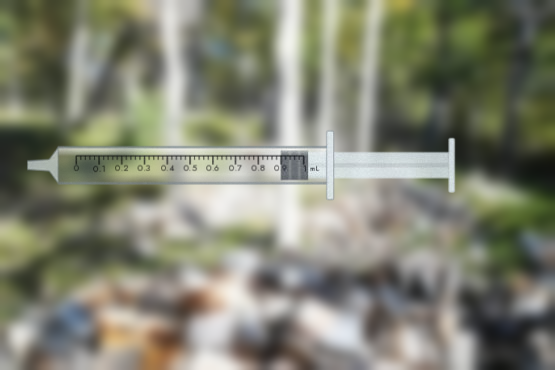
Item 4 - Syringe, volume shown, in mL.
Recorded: 0.9 mL
